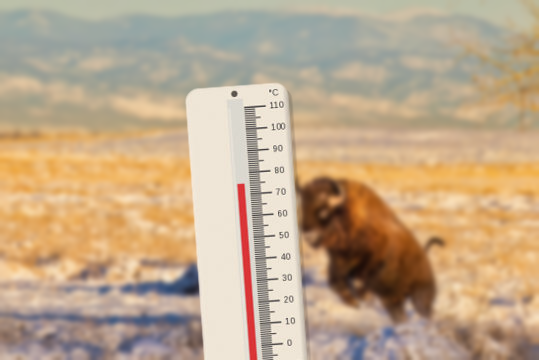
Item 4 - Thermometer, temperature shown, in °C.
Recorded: 75 °C
